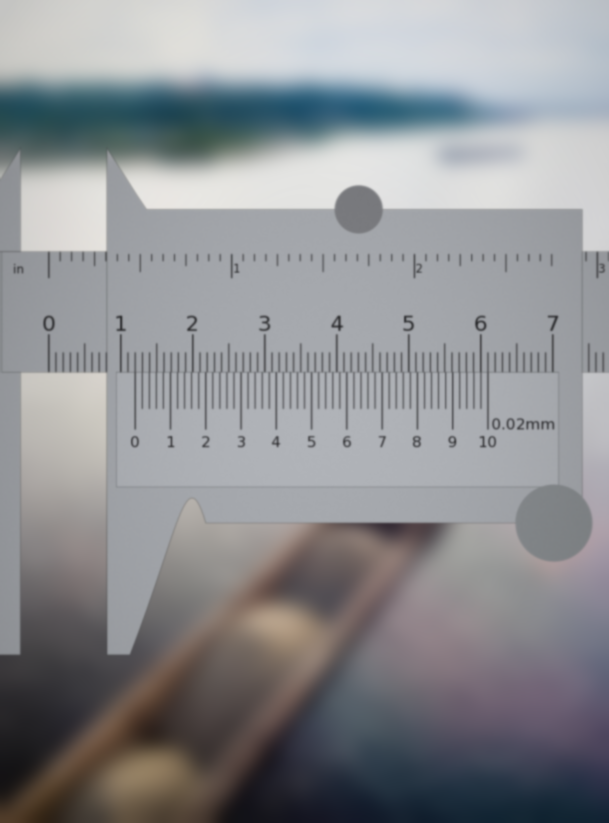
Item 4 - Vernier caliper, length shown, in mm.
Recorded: 12.0 mm
